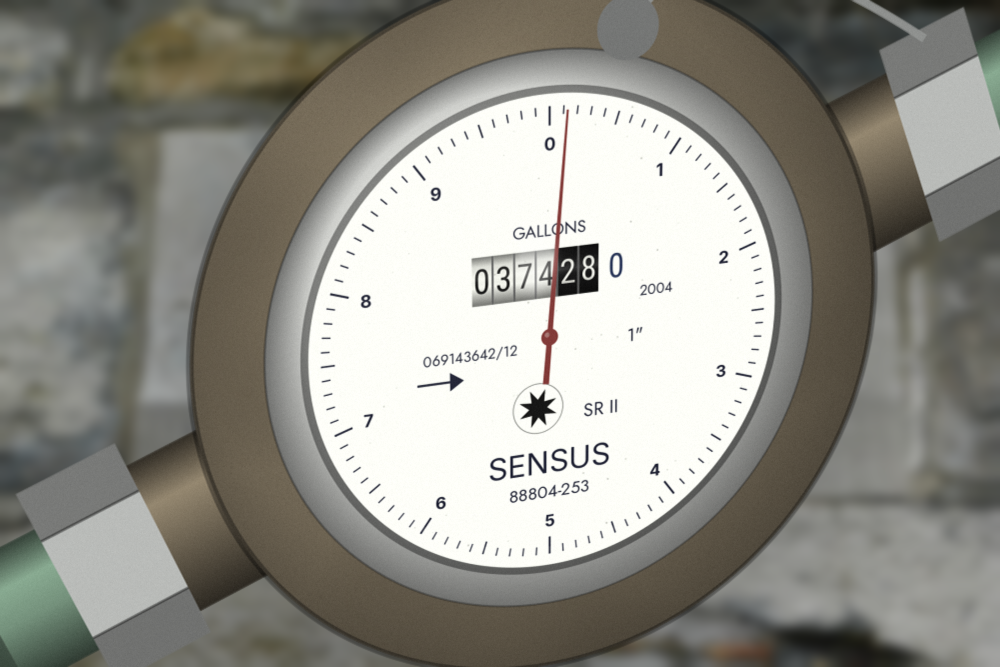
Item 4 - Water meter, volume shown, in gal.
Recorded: 374280.1 gal
